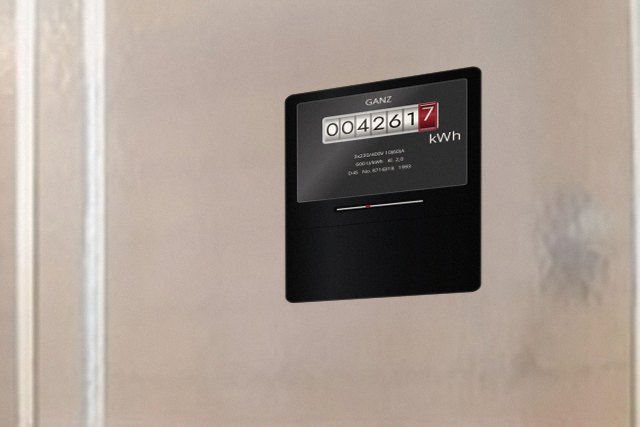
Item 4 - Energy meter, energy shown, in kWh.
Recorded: 4261.7 kWh
